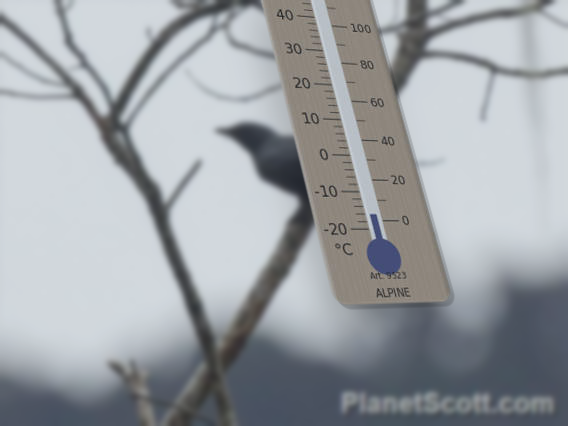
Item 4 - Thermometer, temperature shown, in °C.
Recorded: -16 °C
